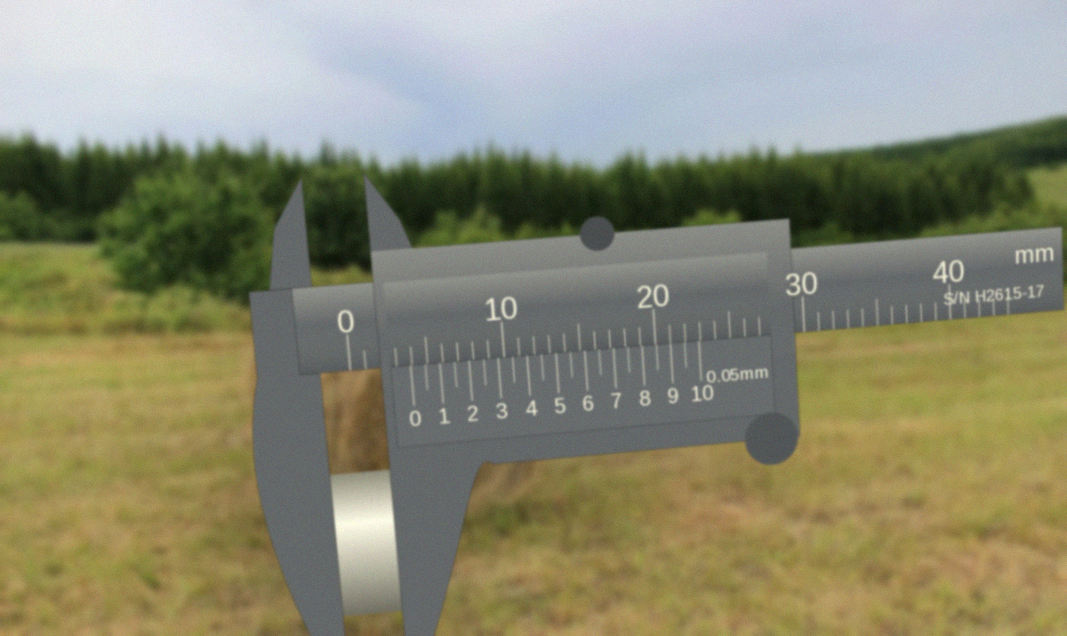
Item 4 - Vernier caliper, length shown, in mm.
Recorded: 3.9 mm
